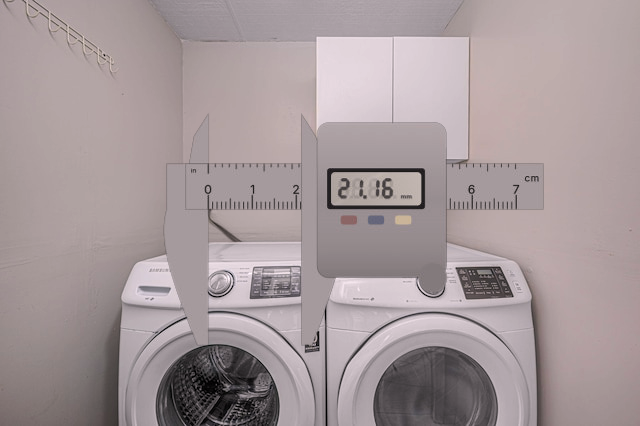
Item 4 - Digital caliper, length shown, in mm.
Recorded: 21.16 mm
